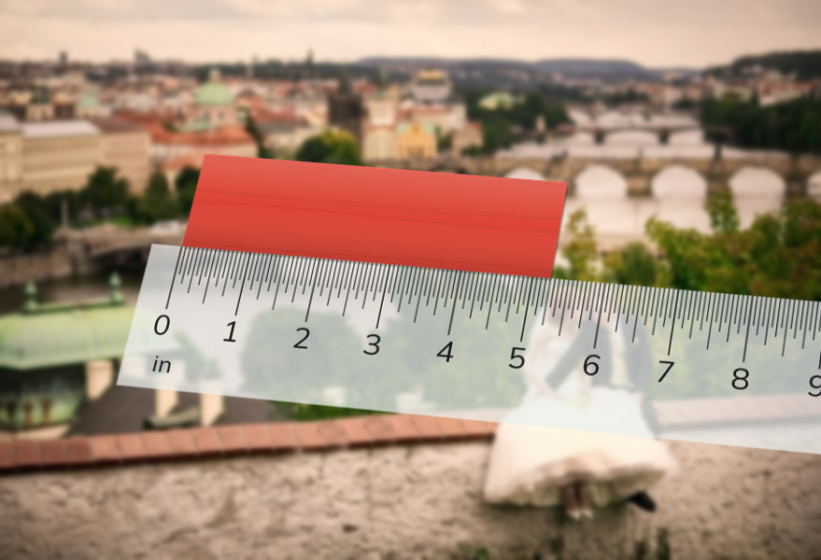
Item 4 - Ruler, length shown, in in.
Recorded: 5.25 in
